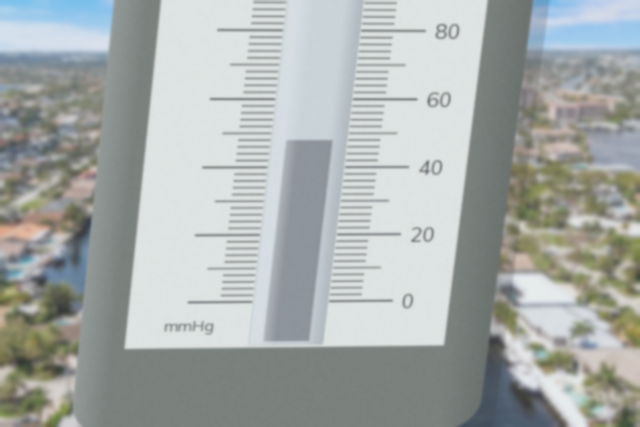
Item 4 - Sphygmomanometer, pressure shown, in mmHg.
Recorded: 48 mmHg
